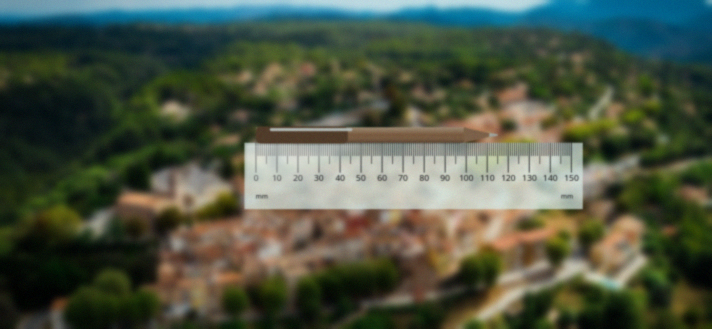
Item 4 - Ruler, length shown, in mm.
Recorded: 115 mm
